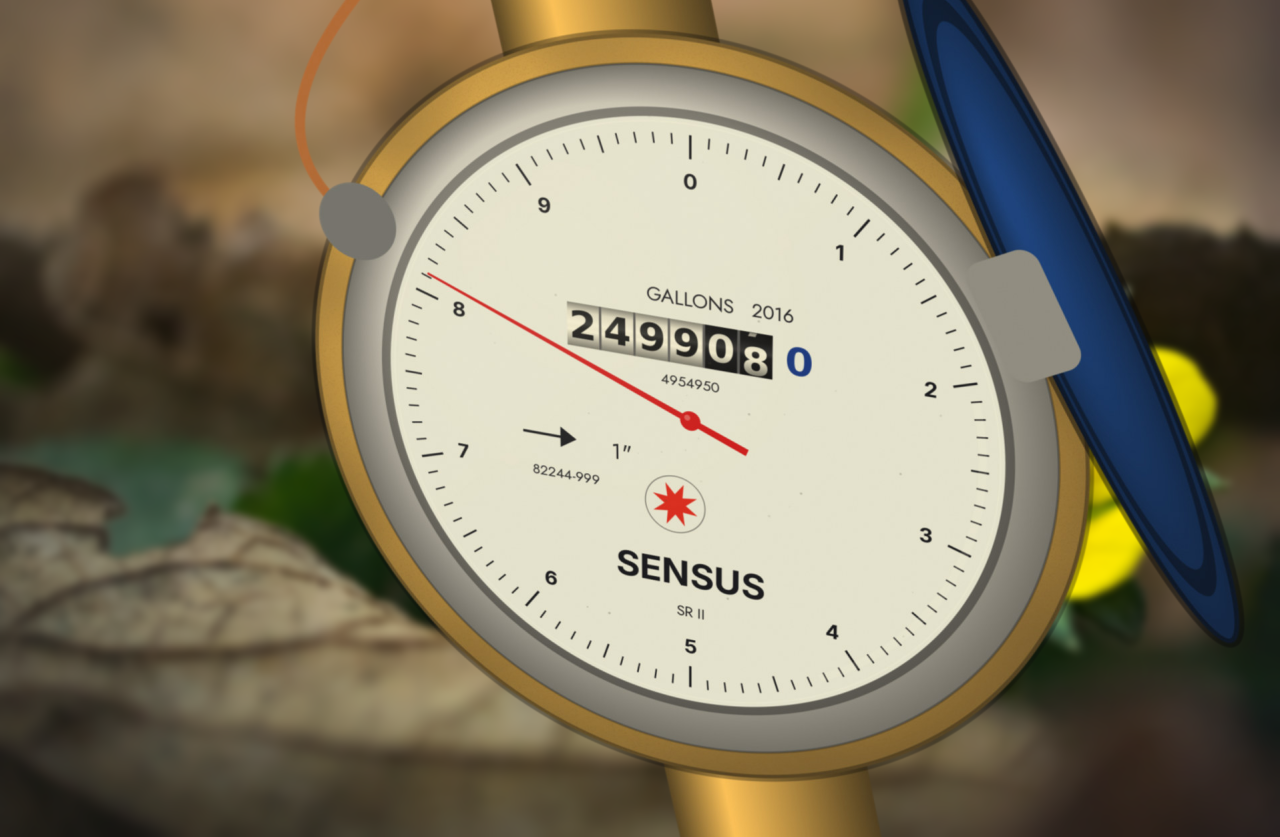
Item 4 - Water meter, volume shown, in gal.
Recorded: 2499078.1 gal
